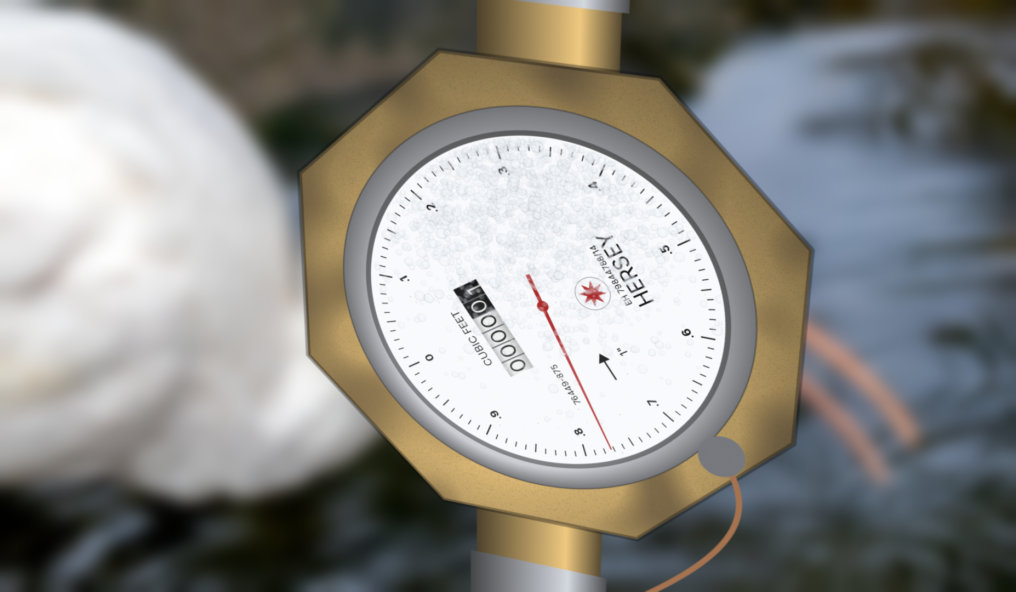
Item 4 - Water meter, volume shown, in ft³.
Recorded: 0.77 ft³
